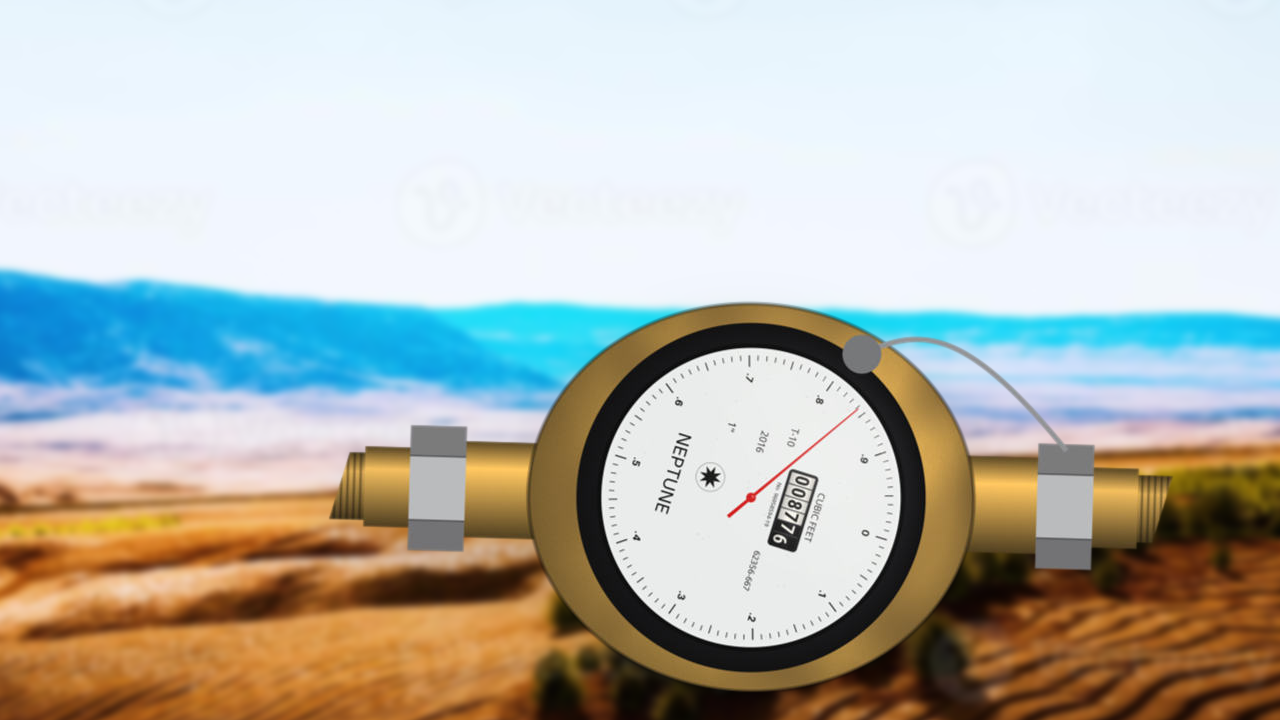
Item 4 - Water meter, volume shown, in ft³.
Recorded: 8775.84 ft³
